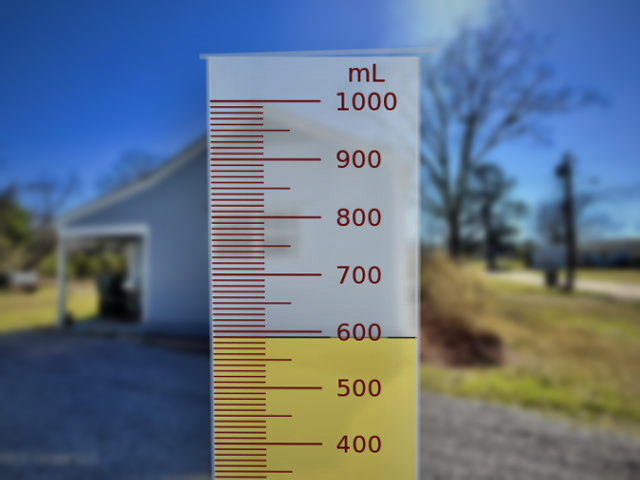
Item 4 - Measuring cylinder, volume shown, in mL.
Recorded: 590 mL
